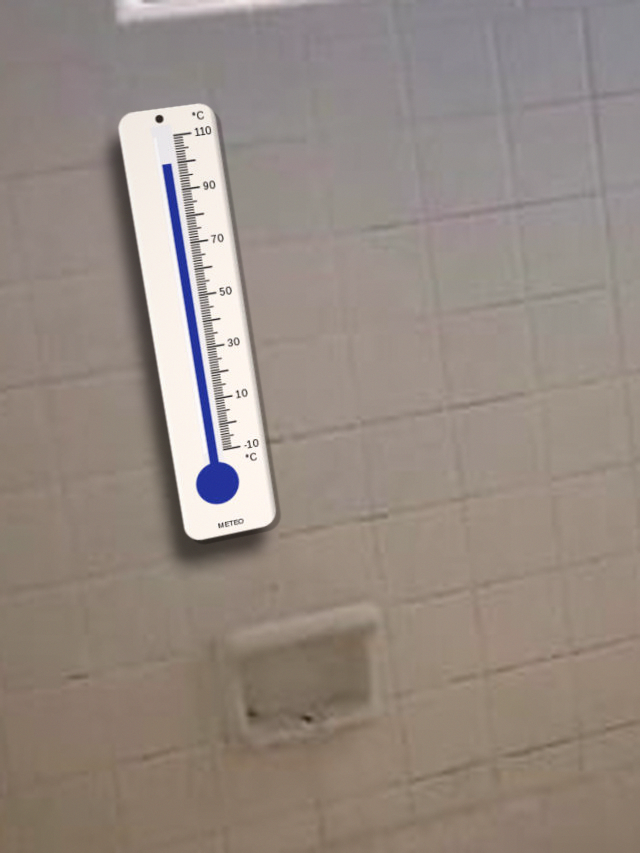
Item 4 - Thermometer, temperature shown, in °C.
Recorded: 100 °C
